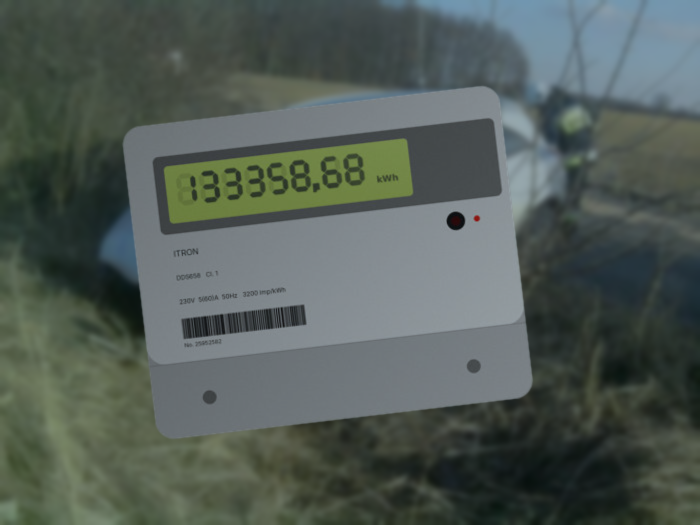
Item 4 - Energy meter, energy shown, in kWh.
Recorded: 133358.68 kWh
